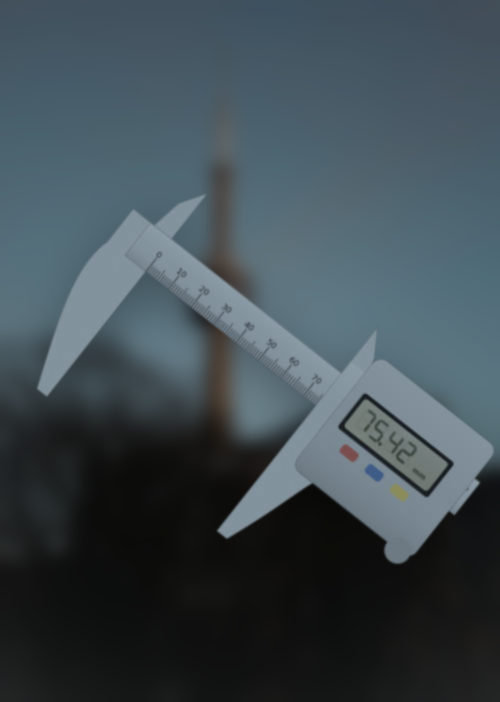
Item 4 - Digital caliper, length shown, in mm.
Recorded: 75.42 mm
